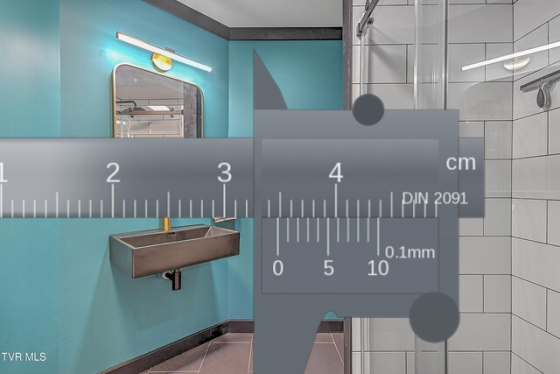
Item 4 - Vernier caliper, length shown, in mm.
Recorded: 34.8 mm
